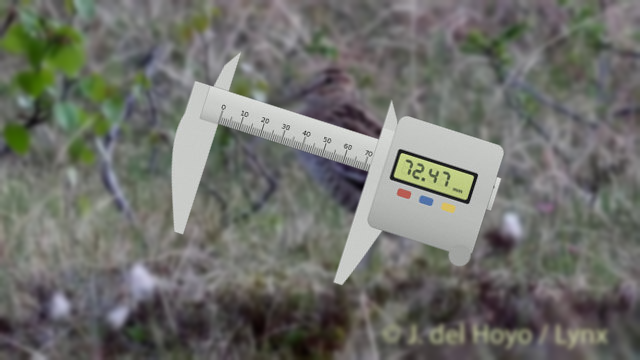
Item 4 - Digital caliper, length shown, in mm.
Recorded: 72.47 mm
